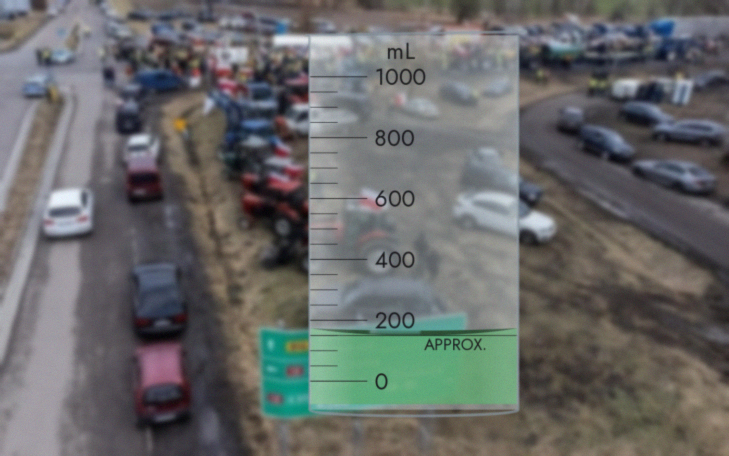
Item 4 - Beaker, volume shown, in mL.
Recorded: 150 mL
